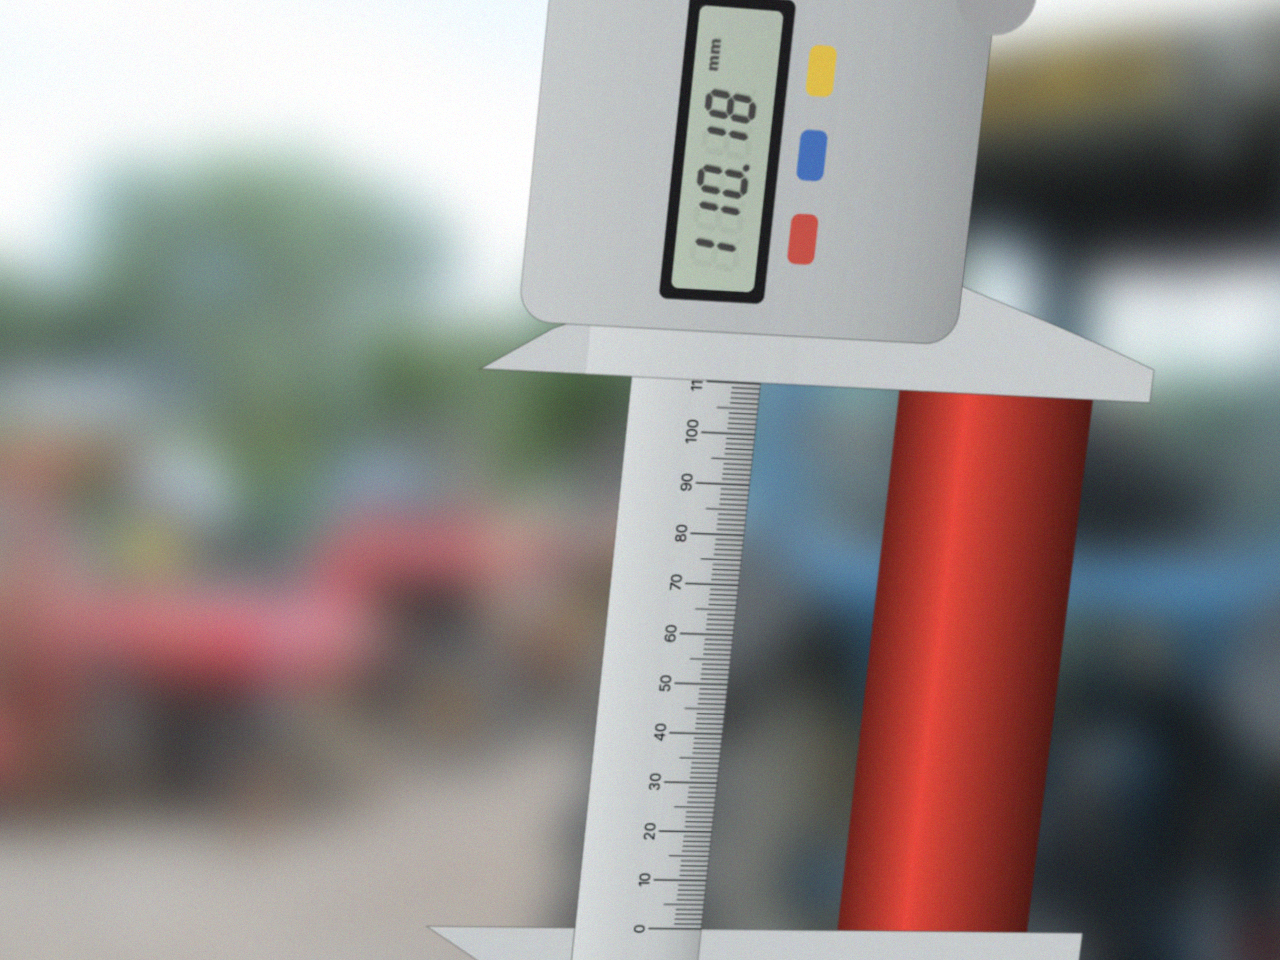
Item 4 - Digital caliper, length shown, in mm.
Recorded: 110.18 mm
